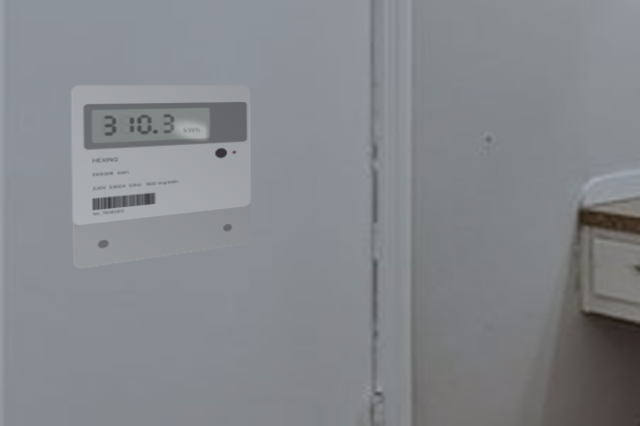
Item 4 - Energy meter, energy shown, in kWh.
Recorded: 310.3 kWh
